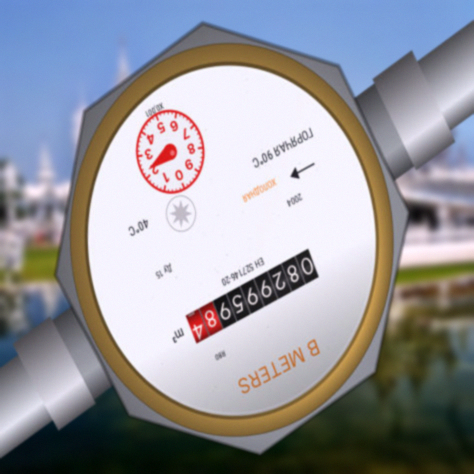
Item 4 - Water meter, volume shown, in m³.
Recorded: 829959.842 m³
